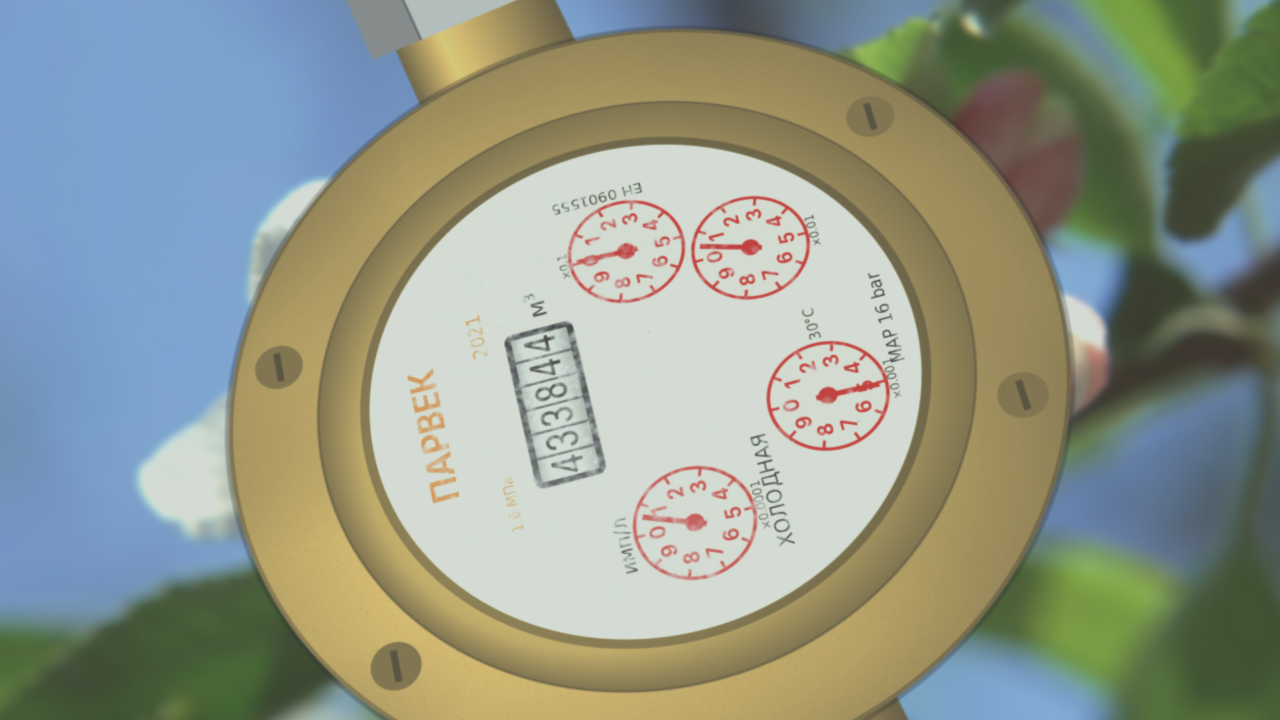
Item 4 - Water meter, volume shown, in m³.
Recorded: 433844.0050 m³
